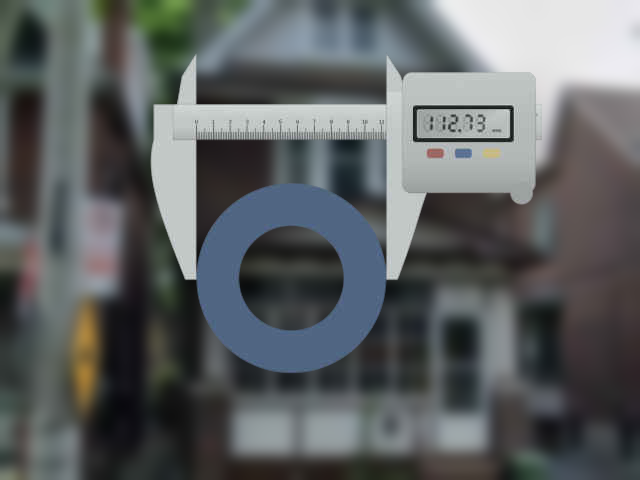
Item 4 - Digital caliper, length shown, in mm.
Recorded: 112.73 mm
